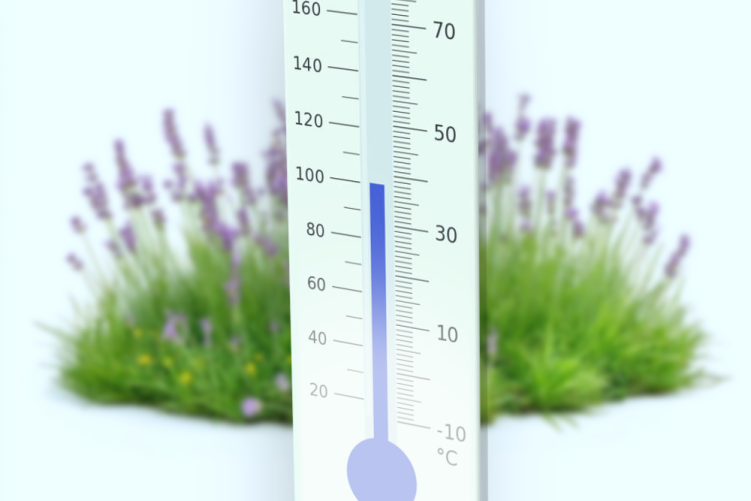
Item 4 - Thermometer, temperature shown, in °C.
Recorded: 38 °C
